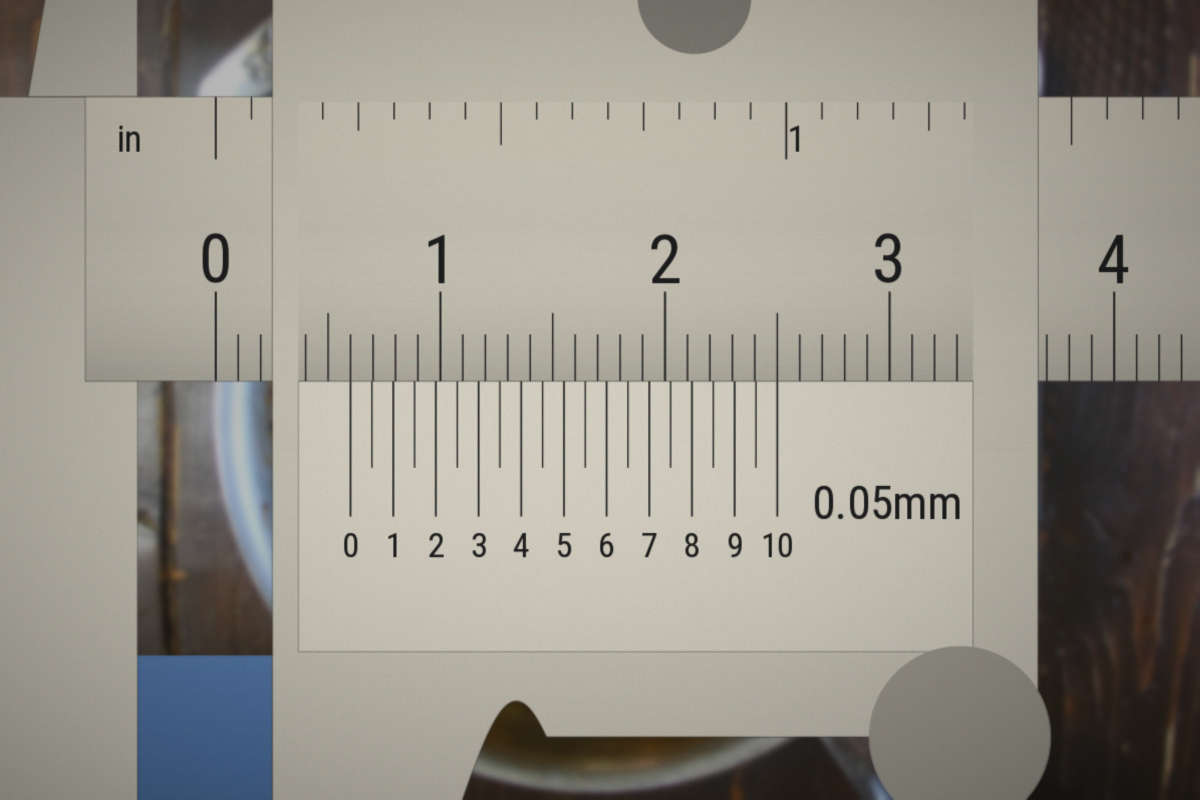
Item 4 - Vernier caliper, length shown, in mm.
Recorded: 6.0 mm
